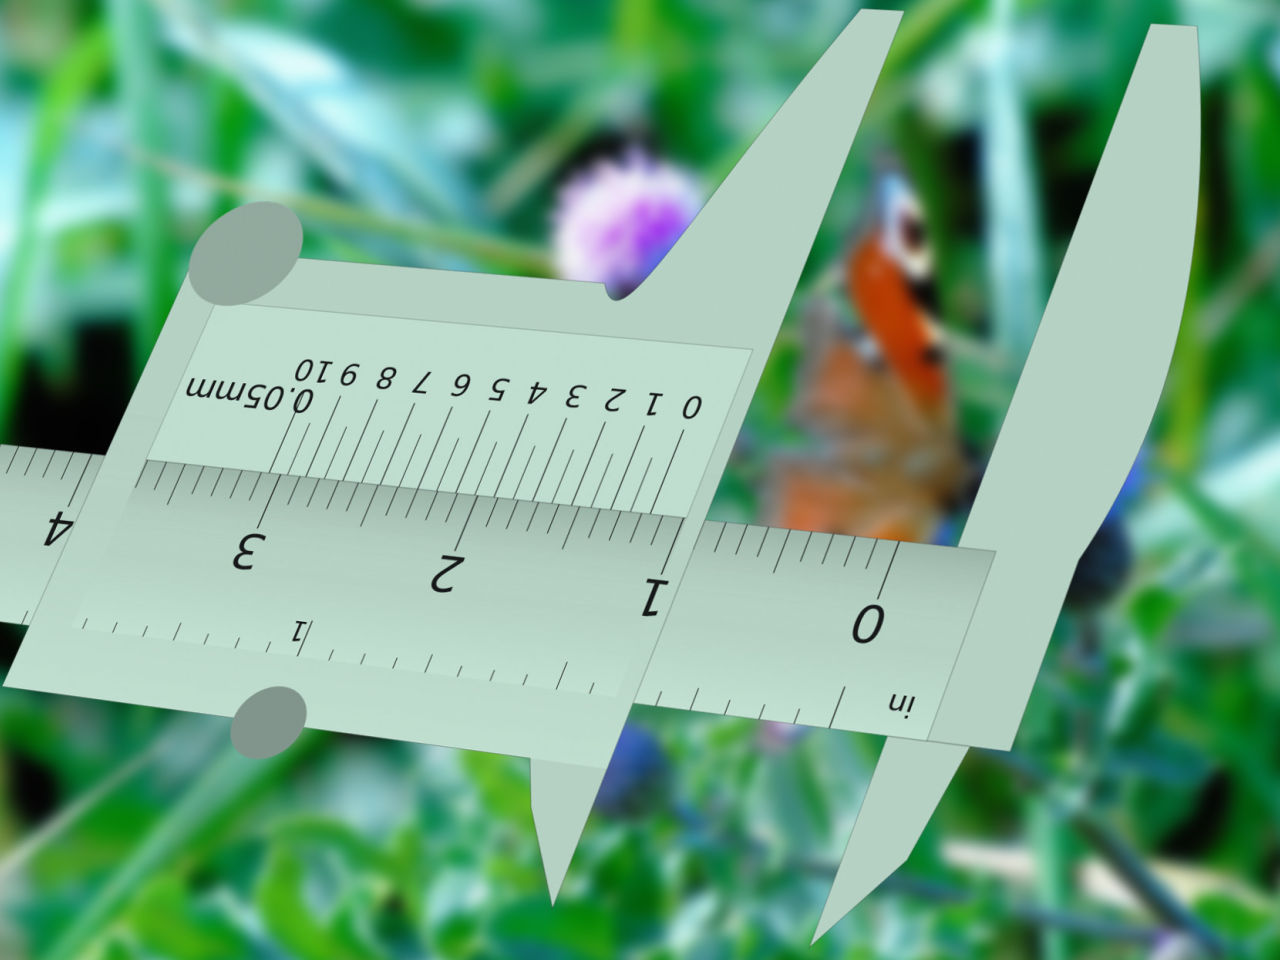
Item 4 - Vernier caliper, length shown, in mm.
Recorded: 11.6 mm
